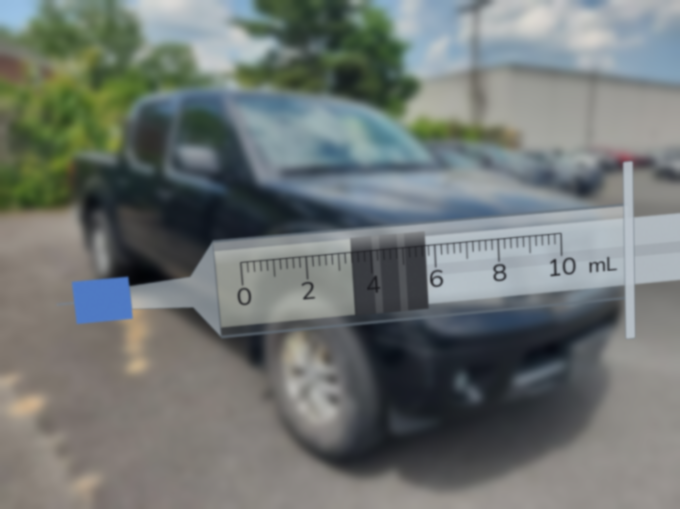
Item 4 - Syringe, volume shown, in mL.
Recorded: 3.4 mL
